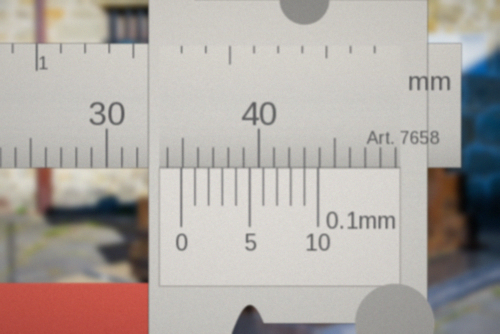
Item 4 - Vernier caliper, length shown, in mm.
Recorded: 34.9 mm
